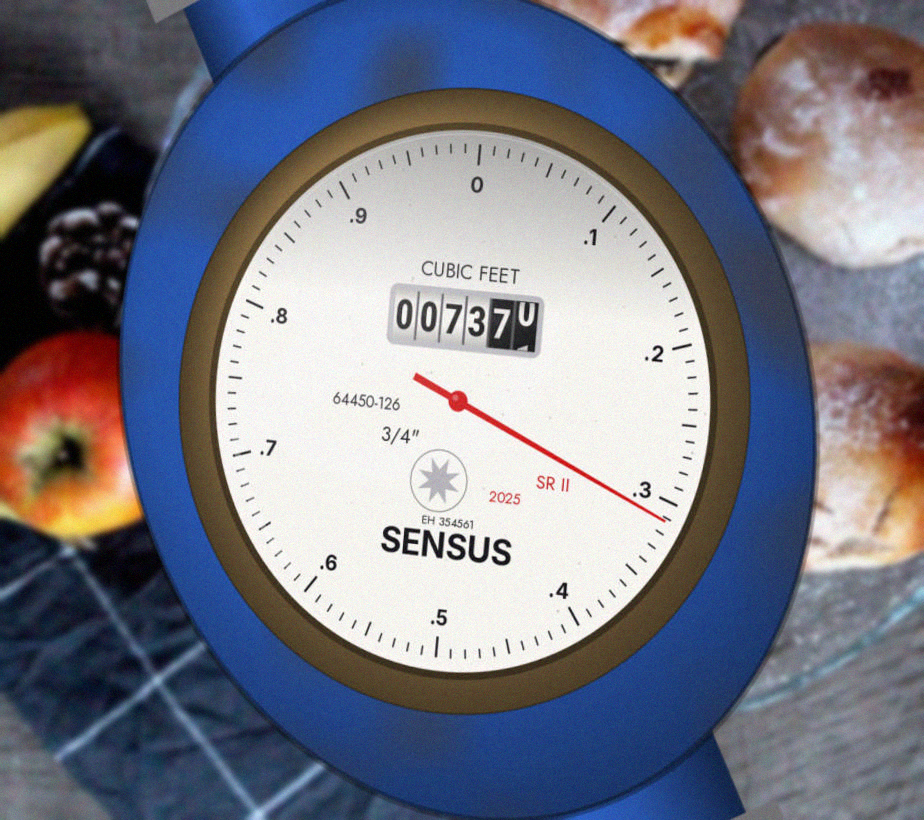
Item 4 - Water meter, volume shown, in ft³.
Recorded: 7370.31 ft³
